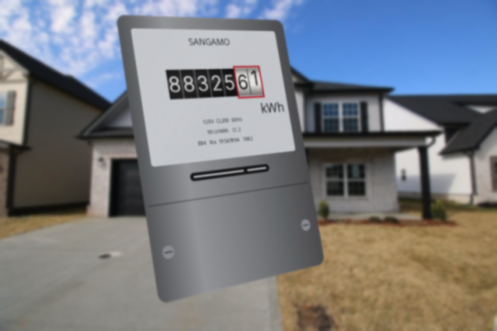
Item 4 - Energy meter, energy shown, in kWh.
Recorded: 88325.61 kWh
